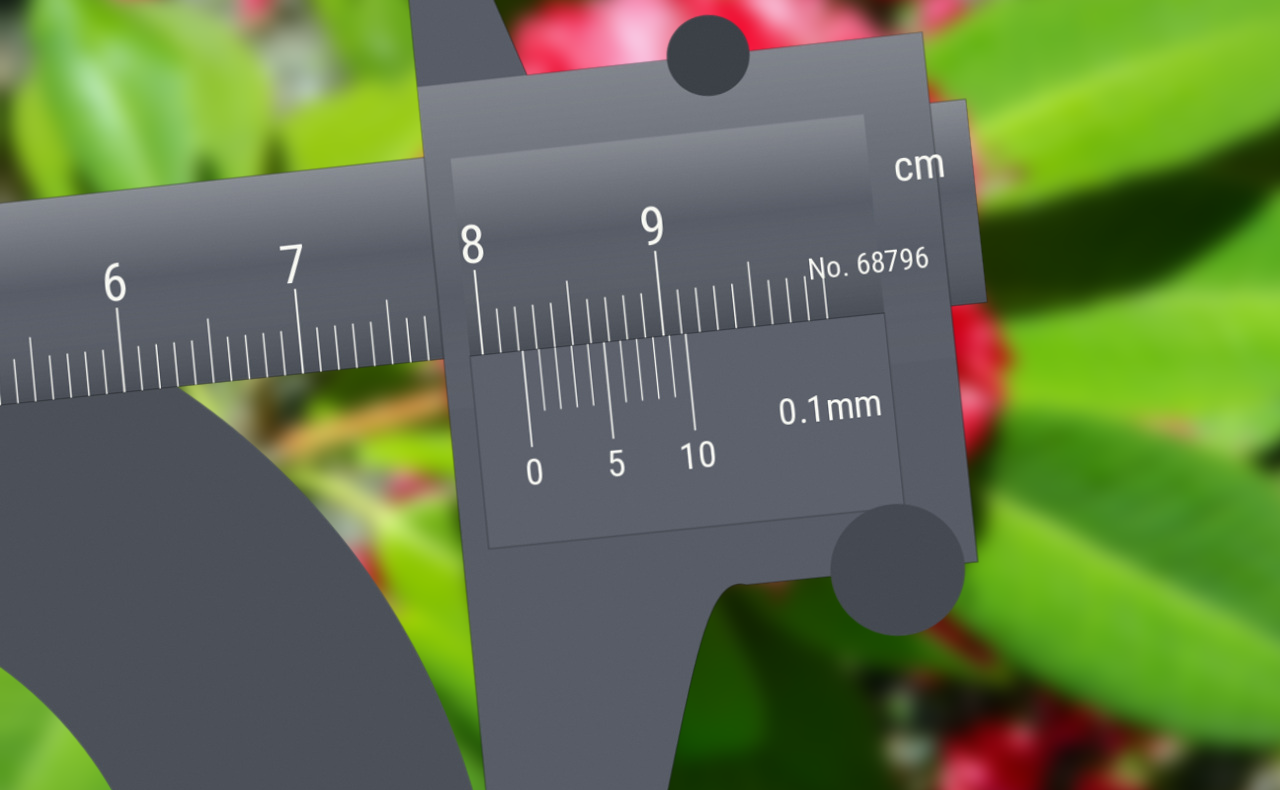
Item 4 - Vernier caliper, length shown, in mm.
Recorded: 82.2 mm
